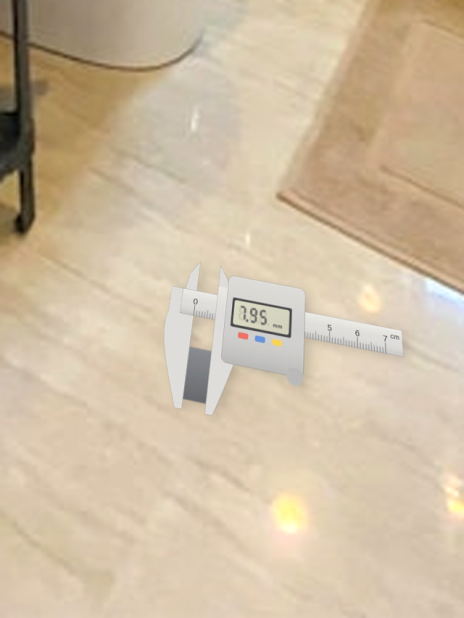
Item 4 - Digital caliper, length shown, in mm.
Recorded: 7.95 mm
